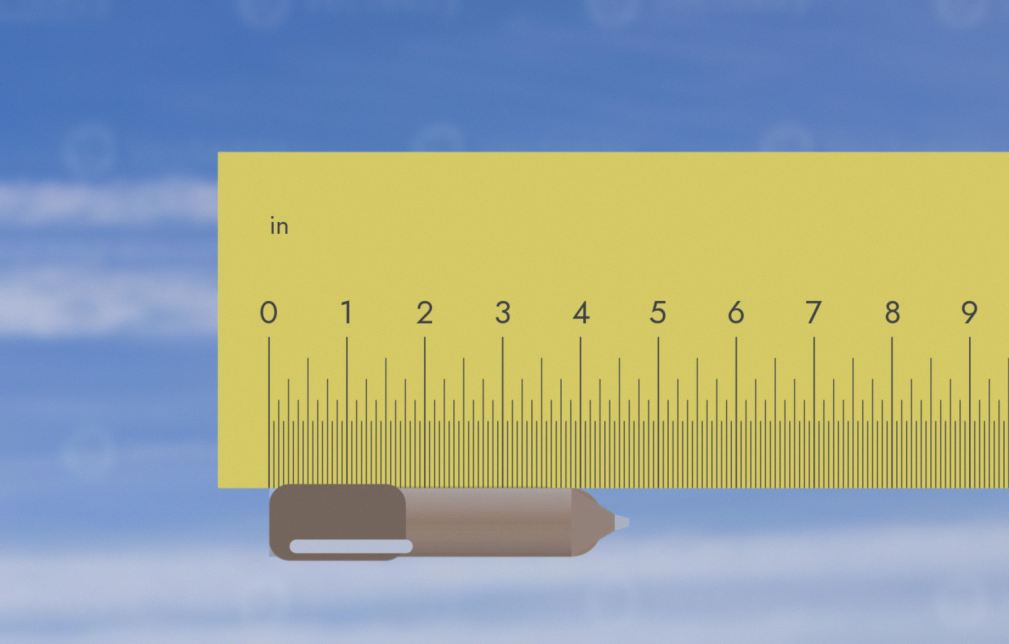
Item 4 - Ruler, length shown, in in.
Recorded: 4.625 in
